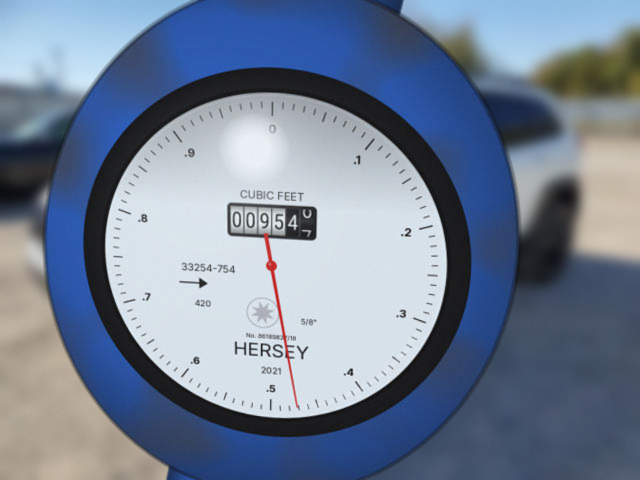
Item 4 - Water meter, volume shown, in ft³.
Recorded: 9546.47 ft³
